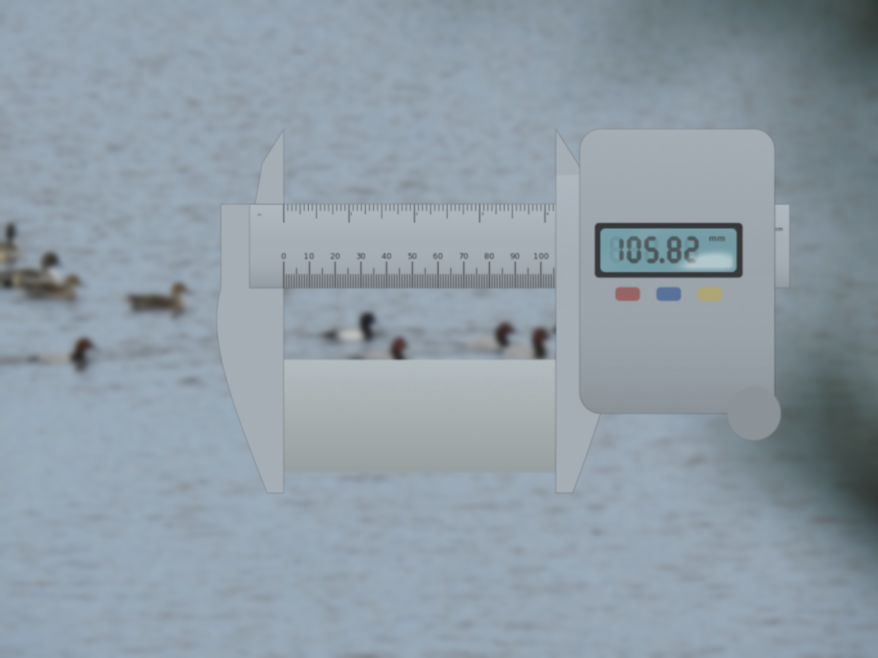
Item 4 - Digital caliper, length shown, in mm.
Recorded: 105.82 mm
